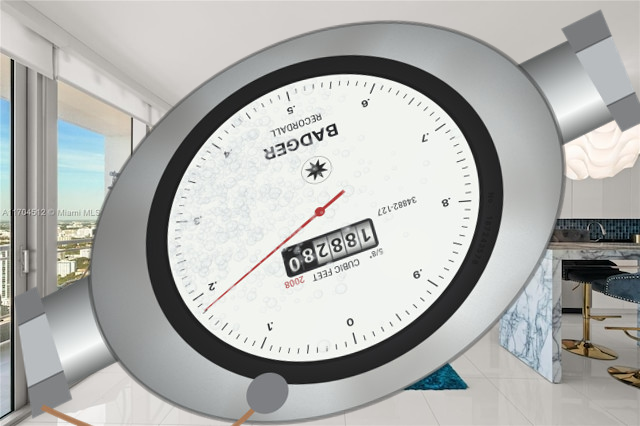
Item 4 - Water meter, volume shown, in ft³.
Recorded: 188280.18 ft³
